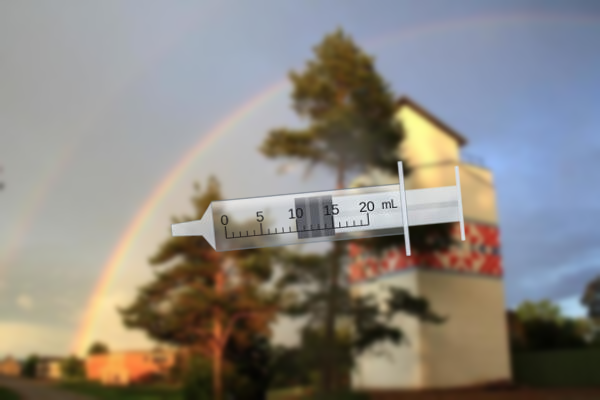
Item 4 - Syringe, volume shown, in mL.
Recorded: 10 mL
